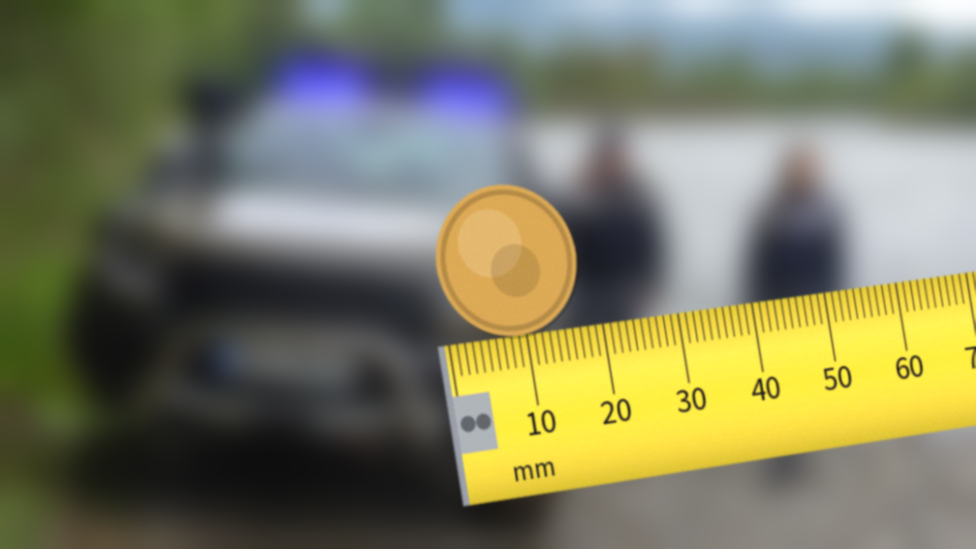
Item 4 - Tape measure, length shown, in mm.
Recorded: 18 mm
